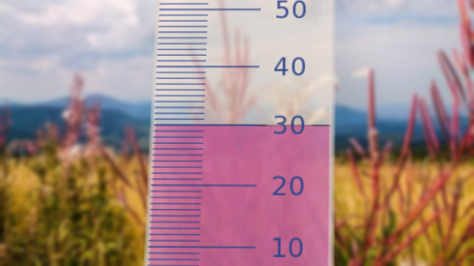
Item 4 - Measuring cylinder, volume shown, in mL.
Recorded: 30 mL
